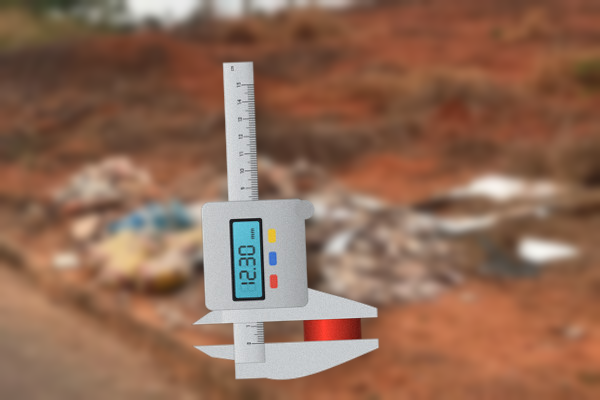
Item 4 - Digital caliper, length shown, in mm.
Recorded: 12.30 mm
